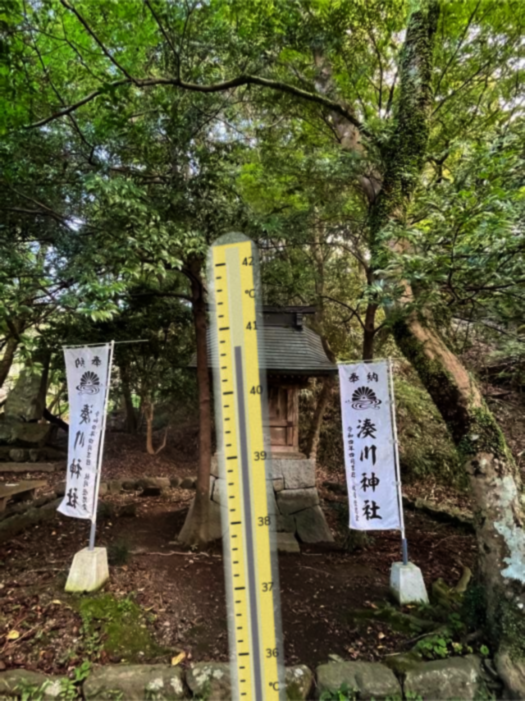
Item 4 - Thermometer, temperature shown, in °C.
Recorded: 40.7 °C
